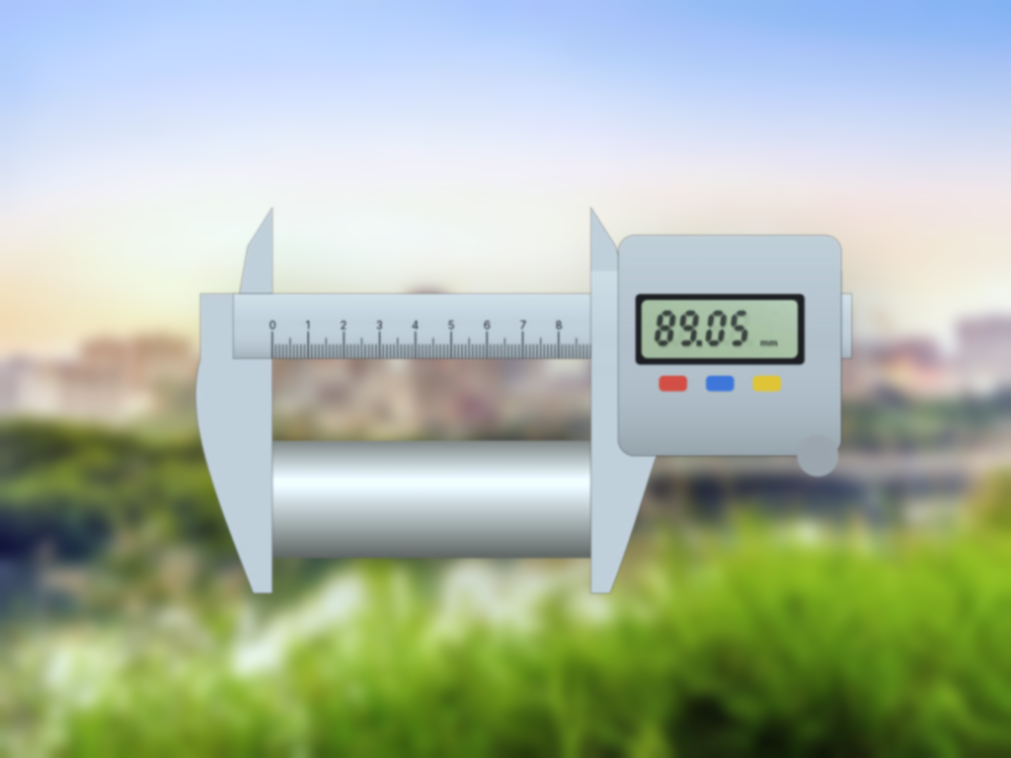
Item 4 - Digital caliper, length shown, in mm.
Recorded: 89.05 mm
